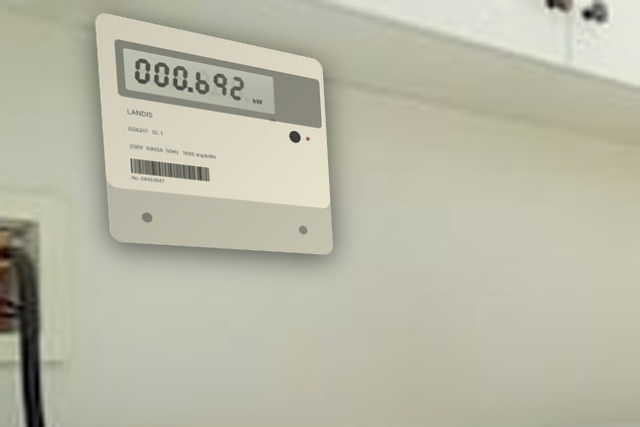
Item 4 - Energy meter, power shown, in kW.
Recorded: 0.692 kW
